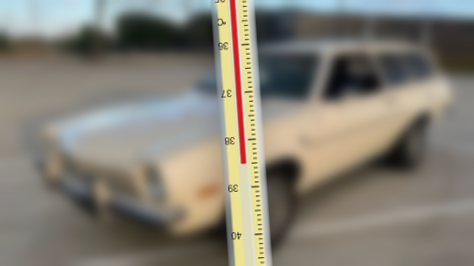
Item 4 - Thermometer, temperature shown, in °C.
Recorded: 38.5 °C
